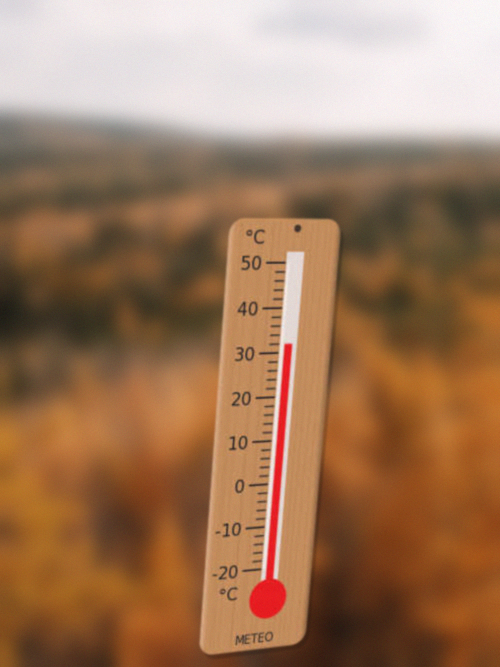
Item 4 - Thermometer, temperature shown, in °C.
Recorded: 32 °C
